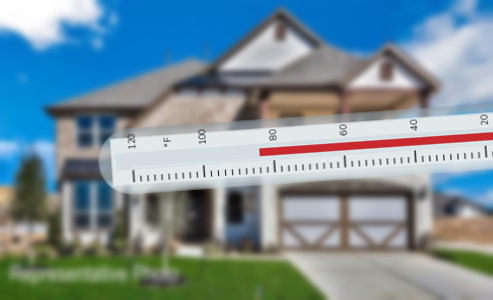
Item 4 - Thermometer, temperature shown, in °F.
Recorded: 84 °F
